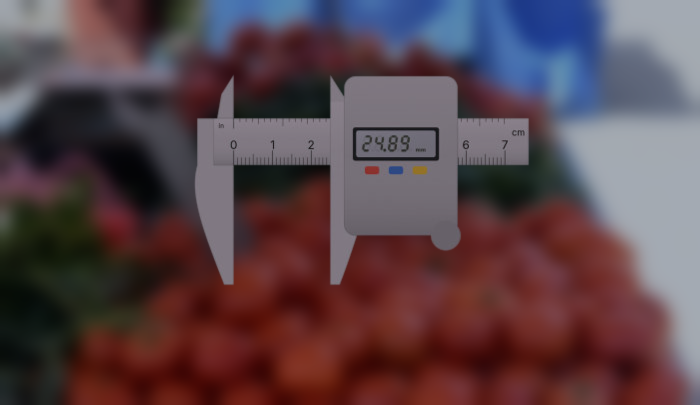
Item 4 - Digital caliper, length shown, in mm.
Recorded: 24.89 mm
